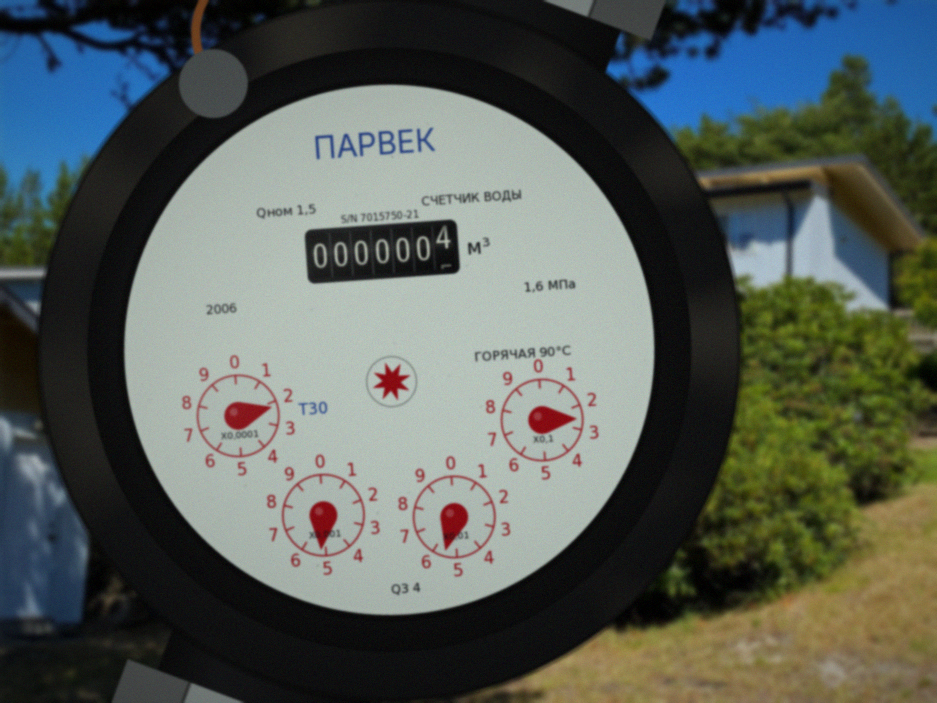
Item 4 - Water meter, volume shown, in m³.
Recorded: 4.2552 m³
